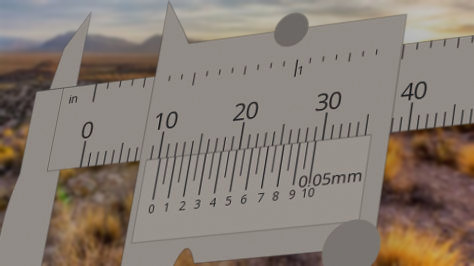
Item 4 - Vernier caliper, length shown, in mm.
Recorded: 10.2 mm
